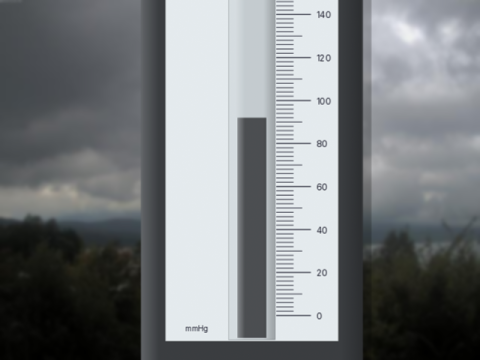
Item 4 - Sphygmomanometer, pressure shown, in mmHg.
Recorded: 92 mmHg
